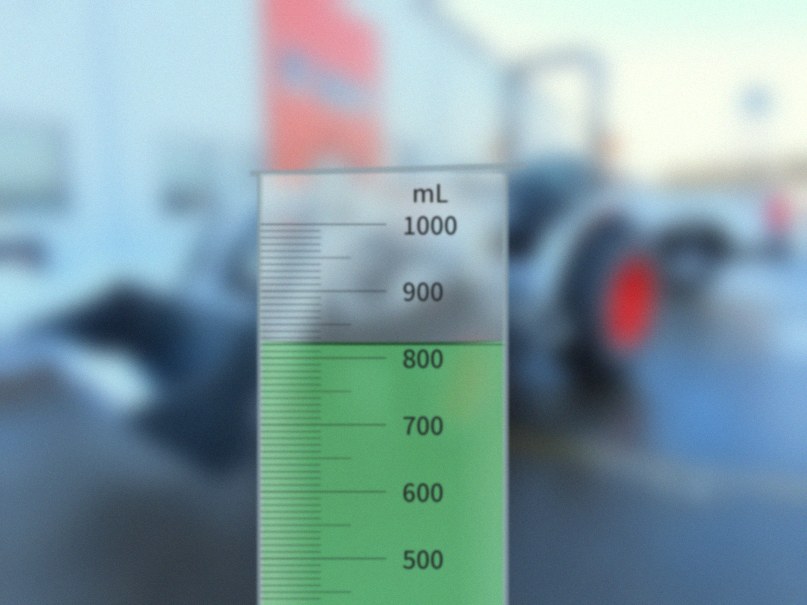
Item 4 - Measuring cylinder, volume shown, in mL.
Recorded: 820 mL
